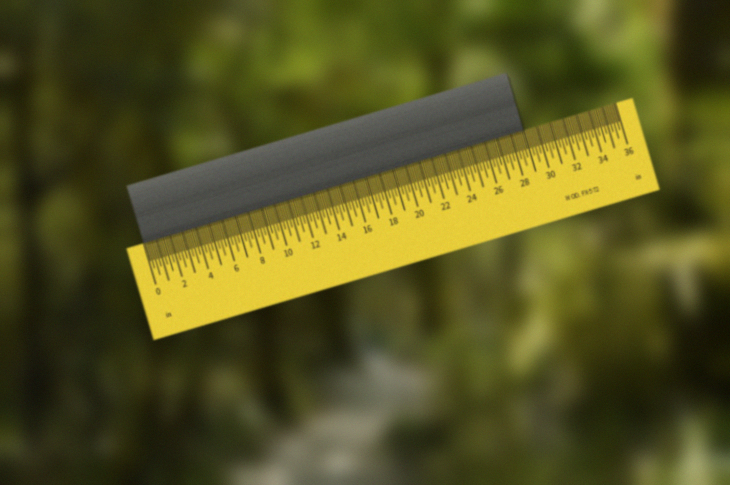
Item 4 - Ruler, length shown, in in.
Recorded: 29 in
